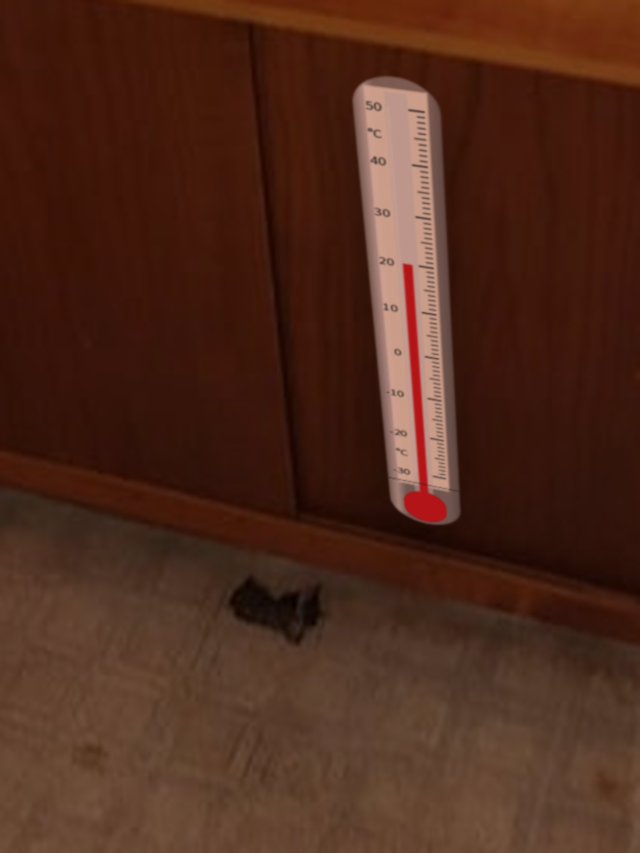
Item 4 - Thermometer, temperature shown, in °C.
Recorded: 20 °C
